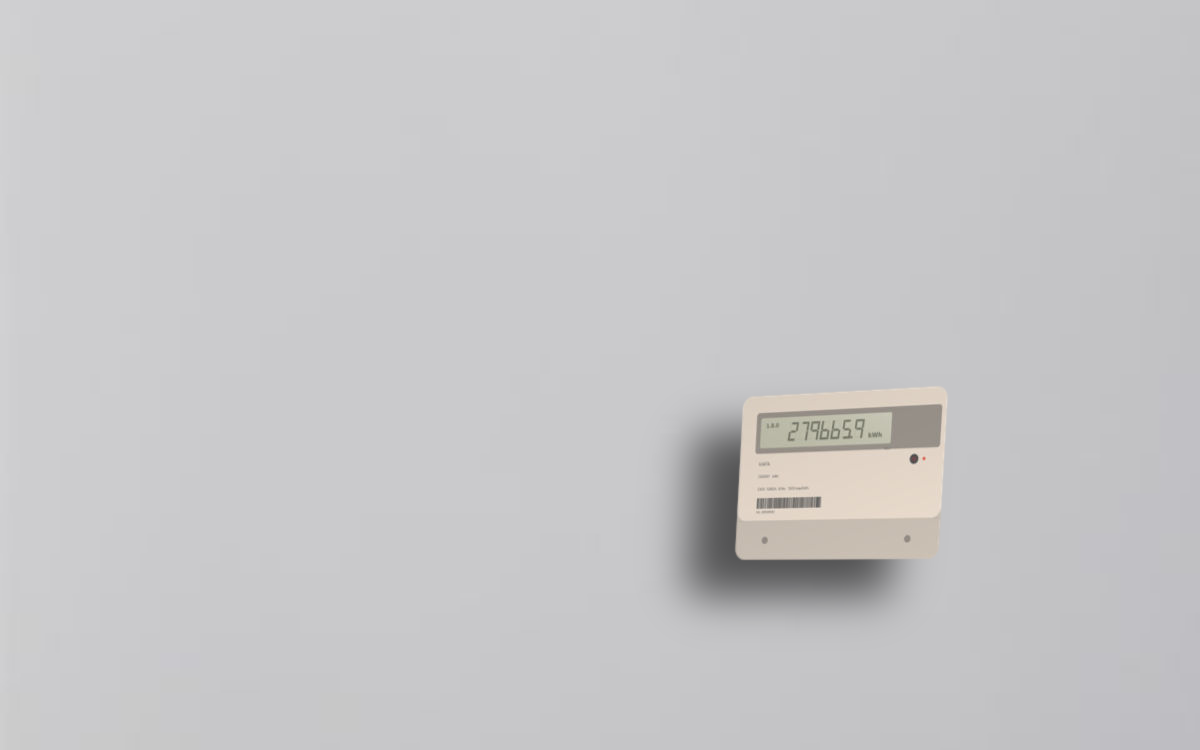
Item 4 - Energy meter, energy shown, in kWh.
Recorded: 279665.9 kWh
